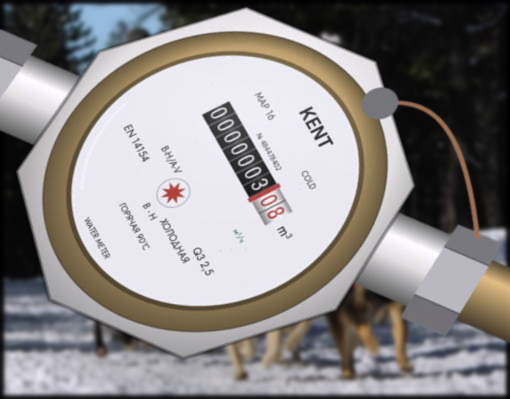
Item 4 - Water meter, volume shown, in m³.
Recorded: 3.08 m³
